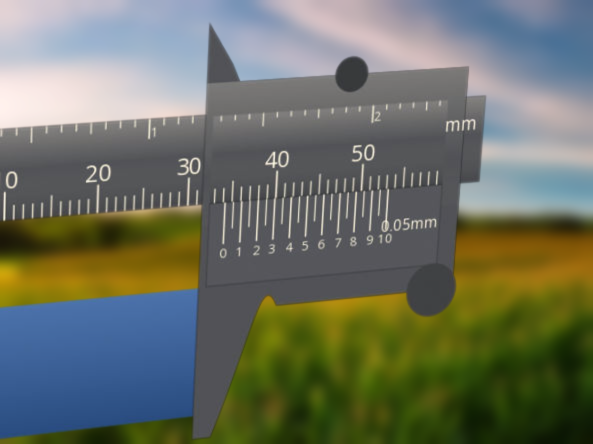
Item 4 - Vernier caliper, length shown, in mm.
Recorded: 34.2 mm
